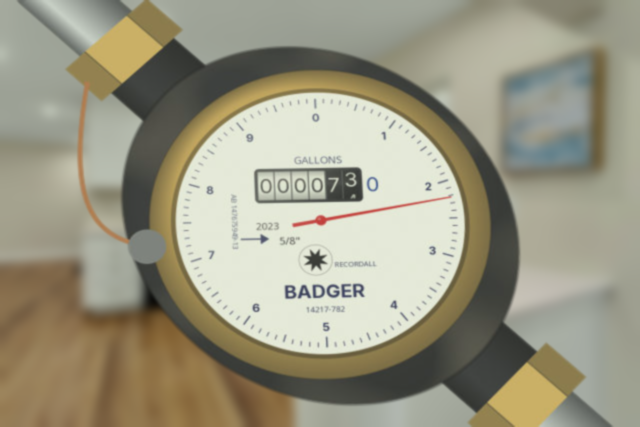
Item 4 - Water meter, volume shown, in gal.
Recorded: 732.2 gal
